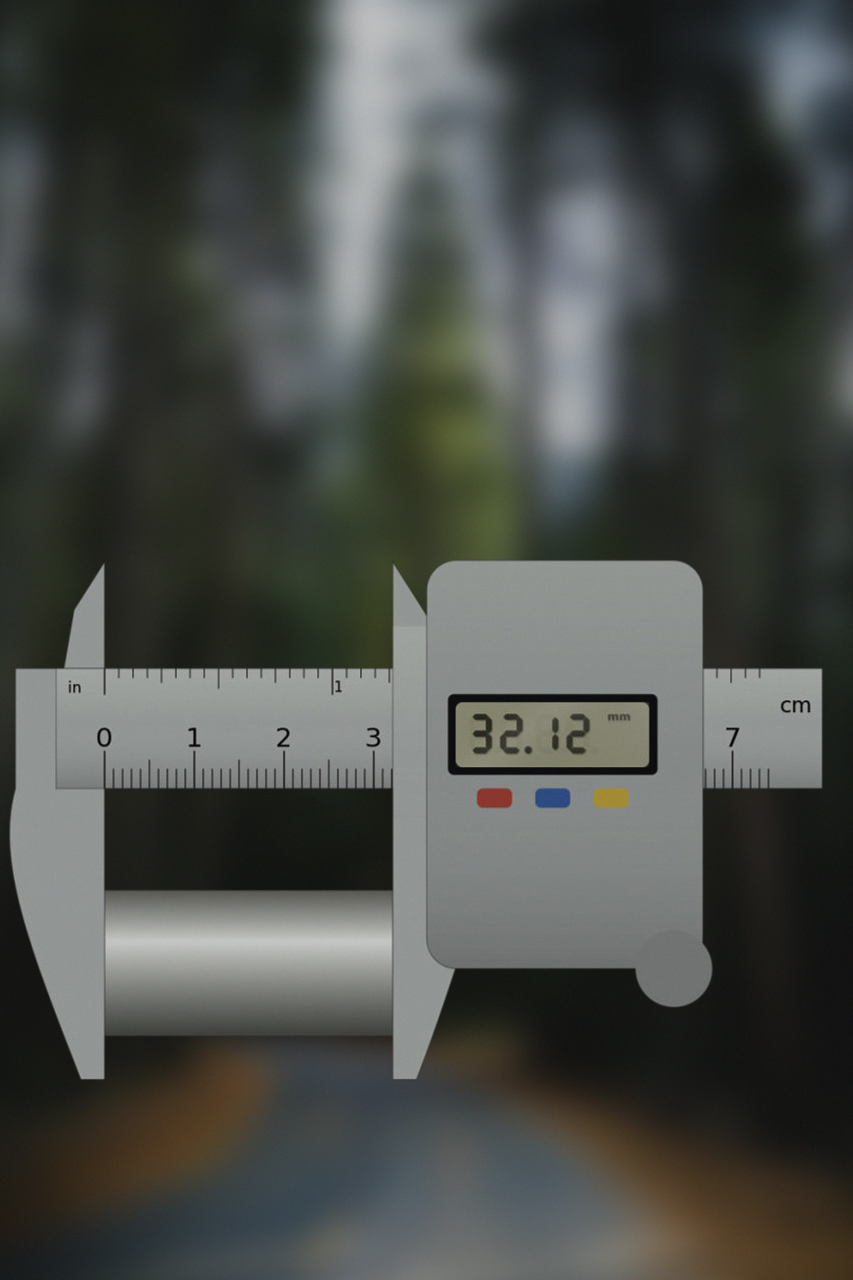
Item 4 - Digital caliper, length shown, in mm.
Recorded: 32.12 mm
